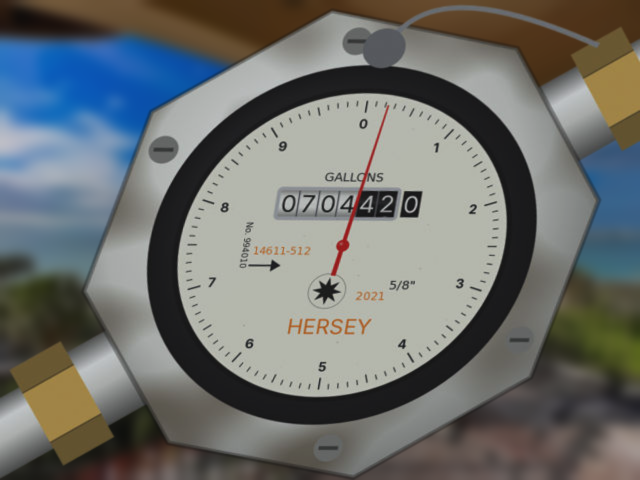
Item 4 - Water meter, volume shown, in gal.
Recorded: 704420.2 gal
